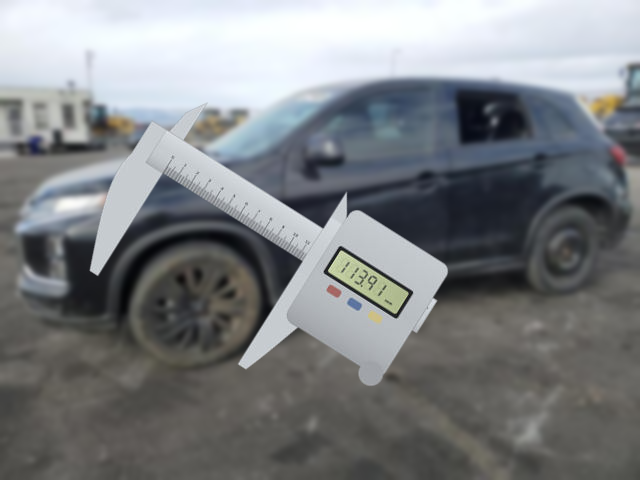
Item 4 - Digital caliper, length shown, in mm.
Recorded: 113.91 mm
